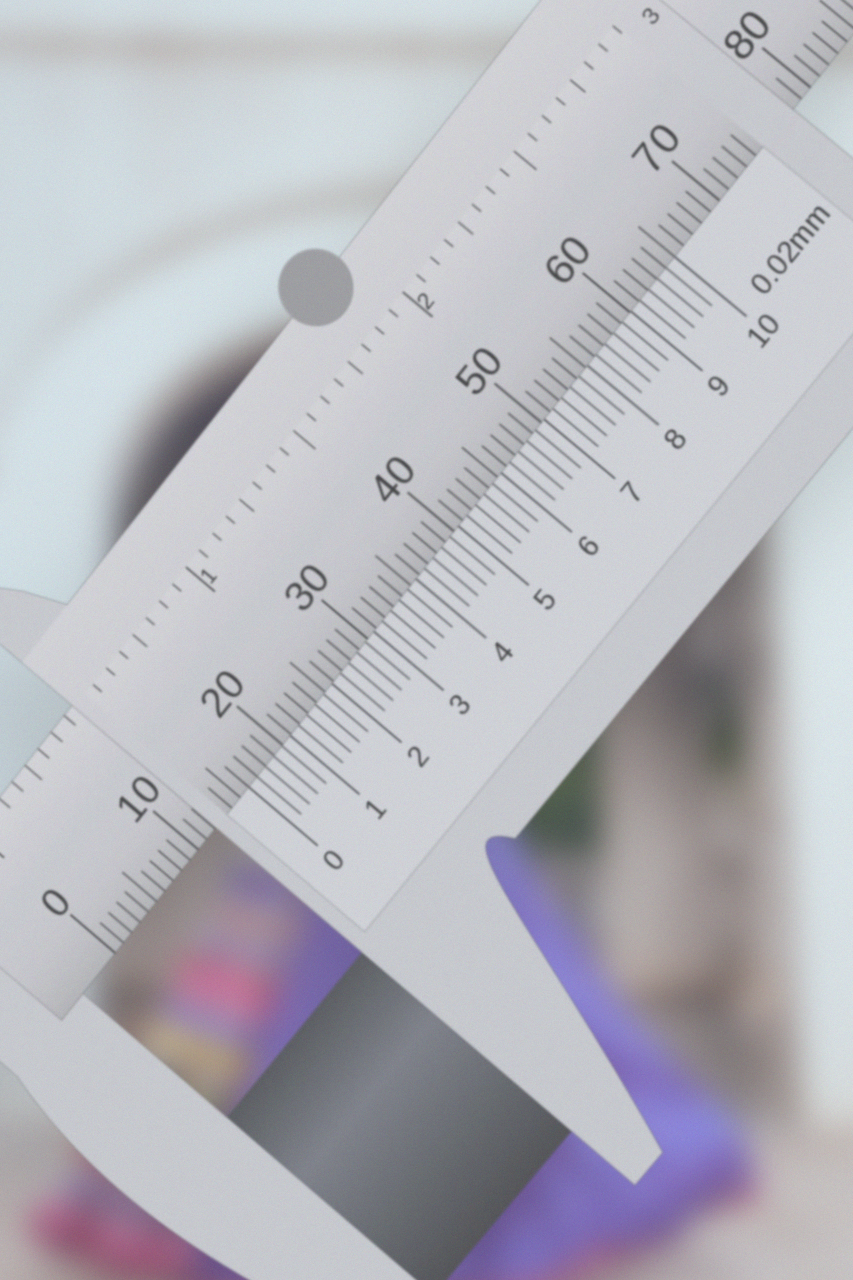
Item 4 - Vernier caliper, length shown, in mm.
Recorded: 16.0 mm
